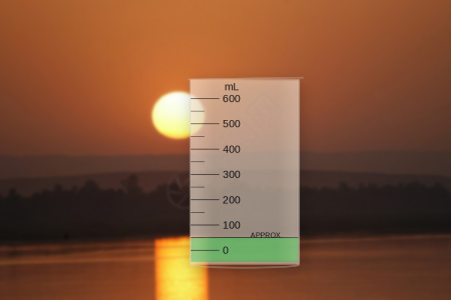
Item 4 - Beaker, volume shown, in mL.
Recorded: 50 mL
